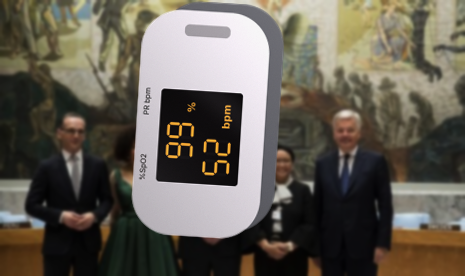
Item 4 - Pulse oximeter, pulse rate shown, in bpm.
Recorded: 52 bpm
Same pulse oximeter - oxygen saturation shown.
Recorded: 99 %
